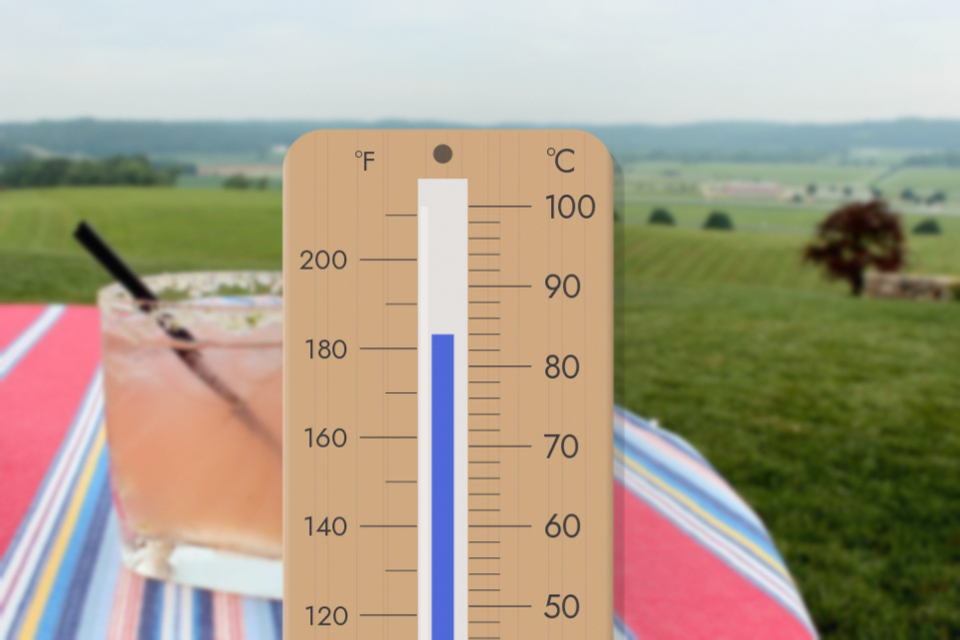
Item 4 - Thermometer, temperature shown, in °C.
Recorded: 84 °C
